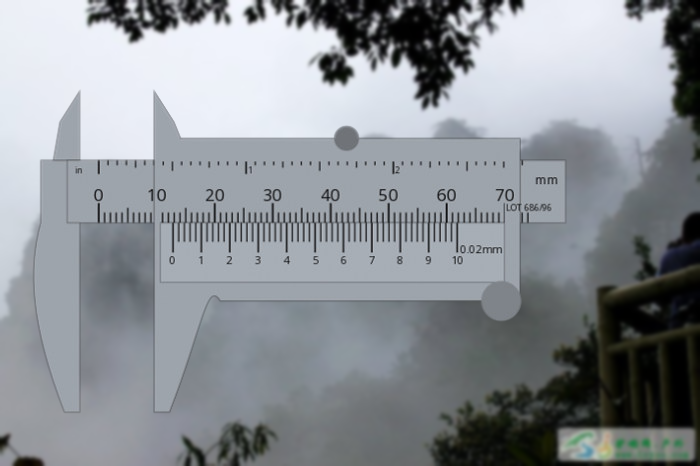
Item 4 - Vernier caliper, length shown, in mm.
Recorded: 12.8 mm
